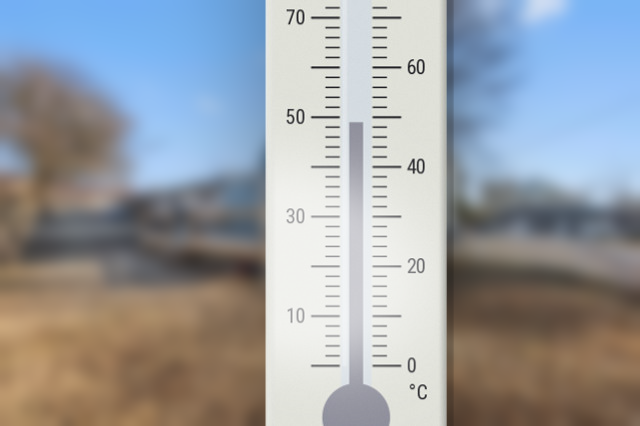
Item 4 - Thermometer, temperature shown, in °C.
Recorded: 49 °C
